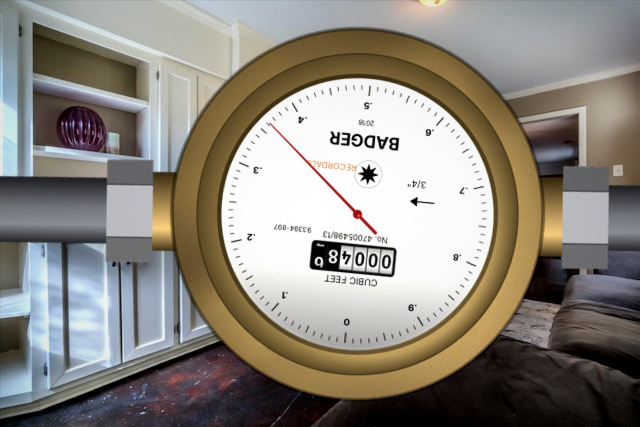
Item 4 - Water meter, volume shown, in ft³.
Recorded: 486.36 ft³
